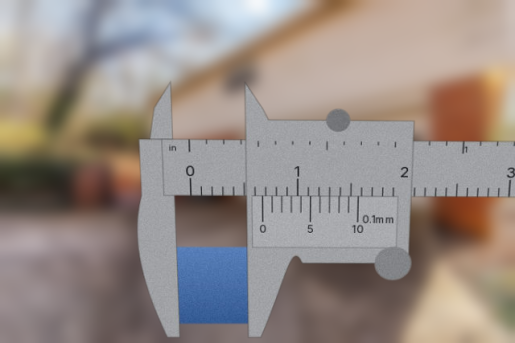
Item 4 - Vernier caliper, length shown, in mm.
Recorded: 6.7 mm
